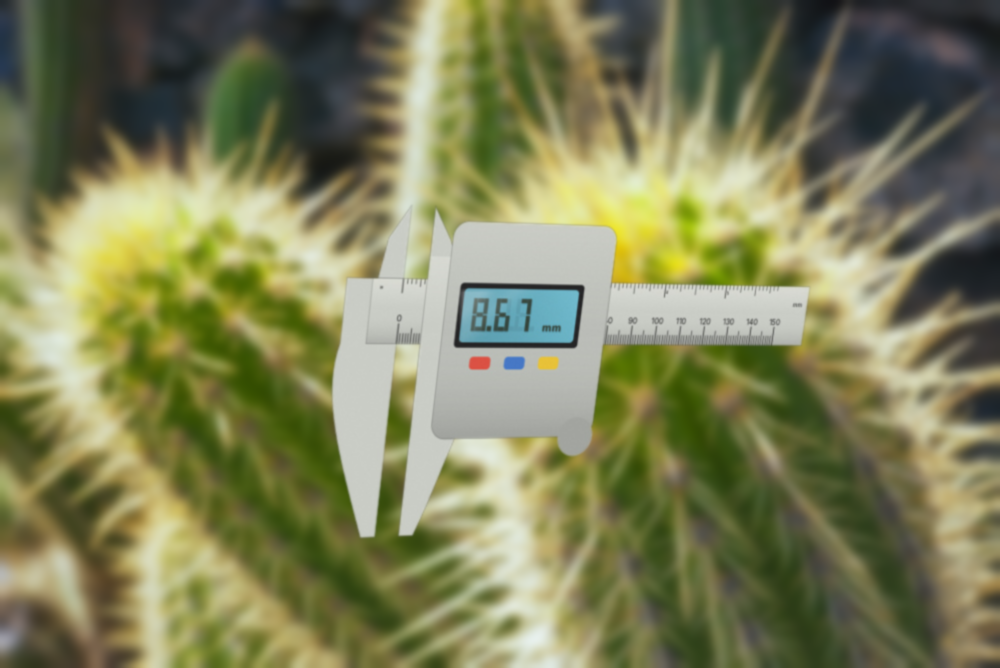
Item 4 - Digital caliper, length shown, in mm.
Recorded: 8.67 mm
